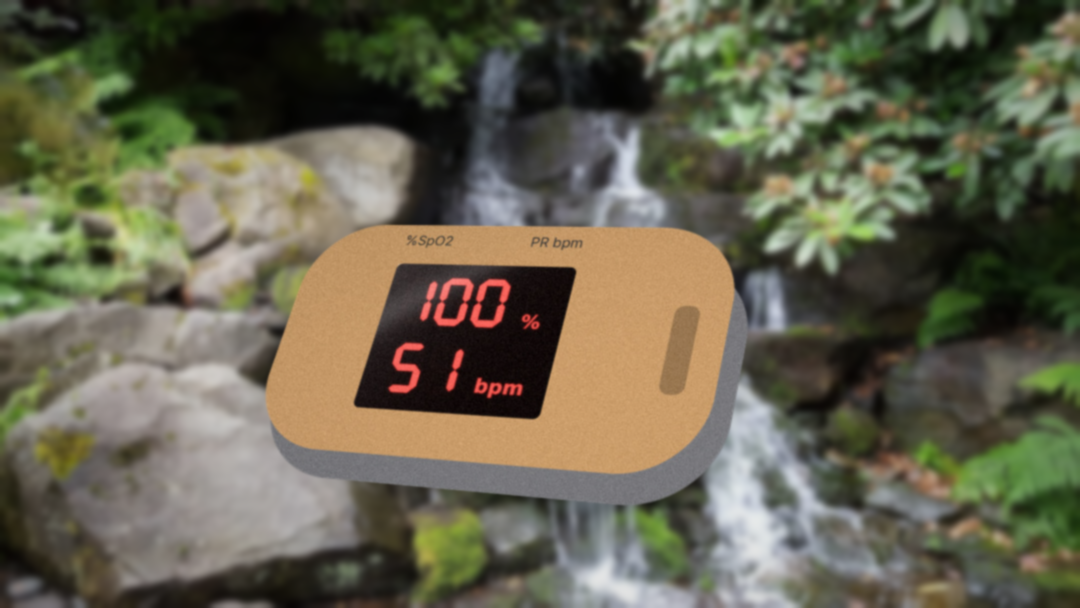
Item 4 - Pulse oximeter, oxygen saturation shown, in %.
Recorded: 100 %
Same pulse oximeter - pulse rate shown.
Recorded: 51 bpm
